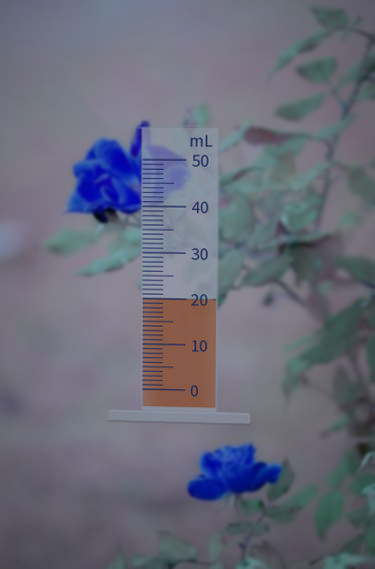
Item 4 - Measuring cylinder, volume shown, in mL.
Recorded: 20 mL
